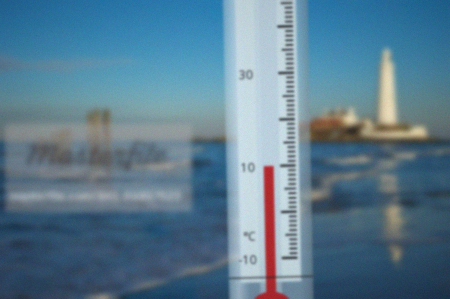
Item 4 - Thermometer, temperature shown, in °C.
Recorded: 10 °C
